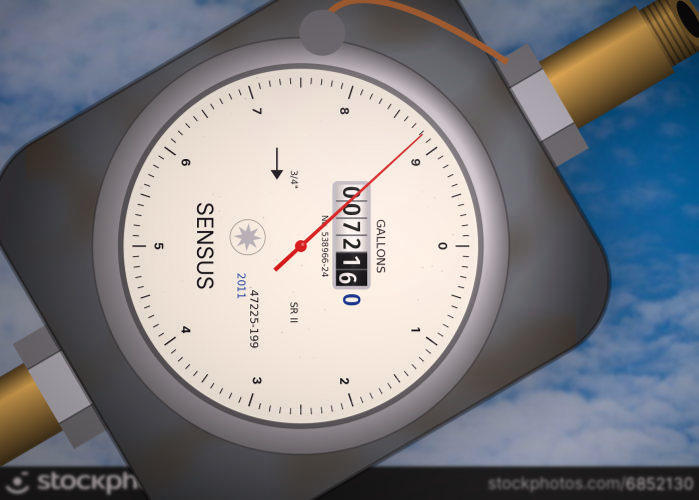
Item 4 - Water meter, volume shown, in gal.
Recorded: 72158.8 gal
